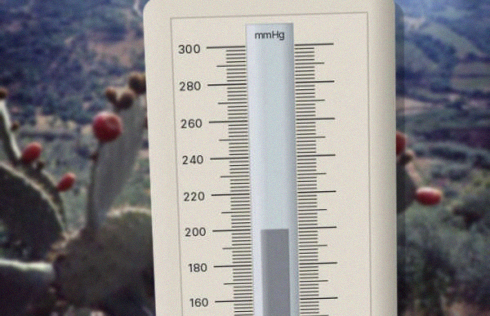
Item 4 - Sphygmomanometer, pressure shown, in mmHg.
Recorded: 200 mmHg
